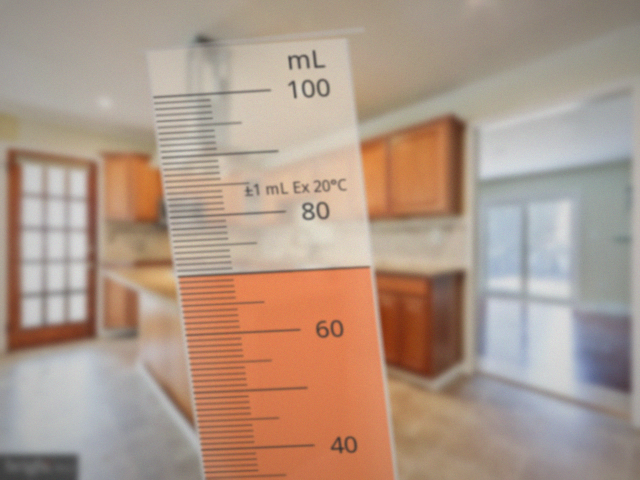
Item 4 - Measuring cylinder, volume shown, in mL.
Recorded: 70 mL
